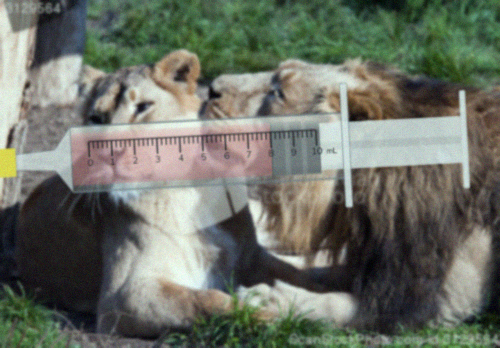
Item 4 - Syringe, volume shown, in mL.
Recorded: 8 mL
